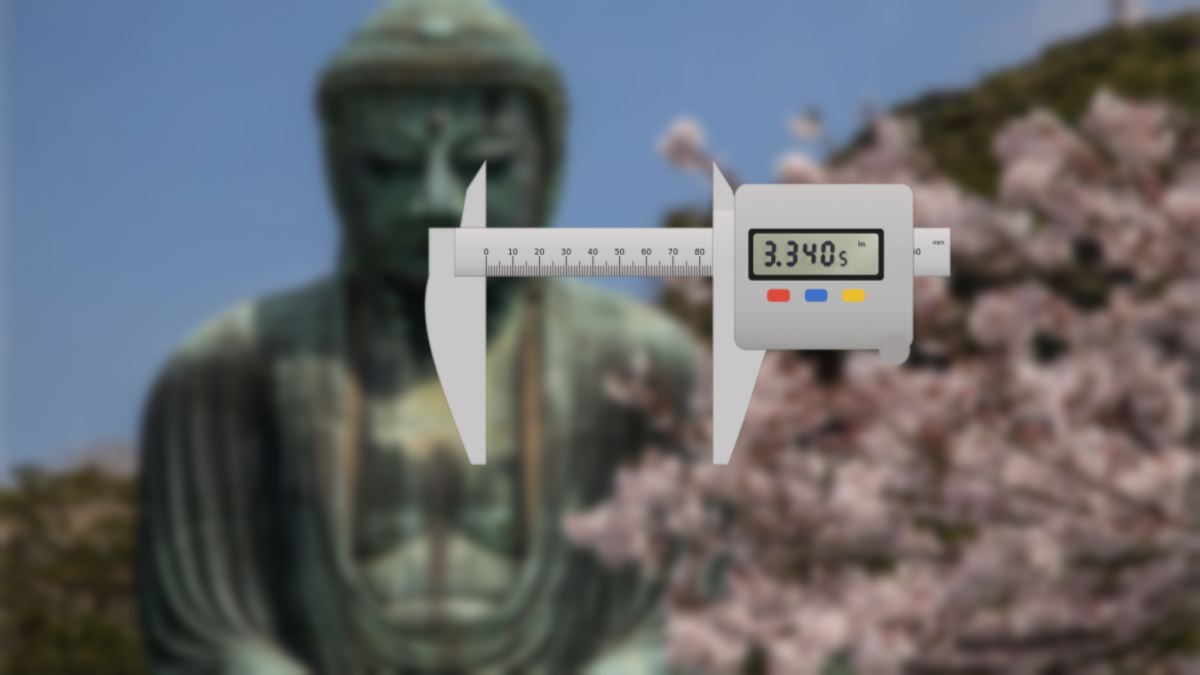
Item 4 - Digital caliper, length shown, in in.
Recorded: 3.3405 in
